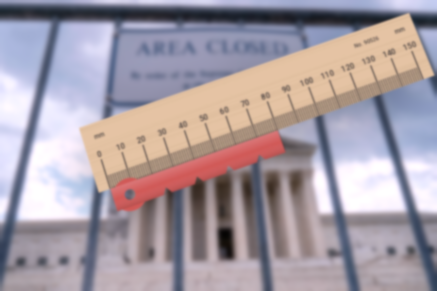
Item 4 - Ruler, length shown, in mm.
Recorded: 80 mm
